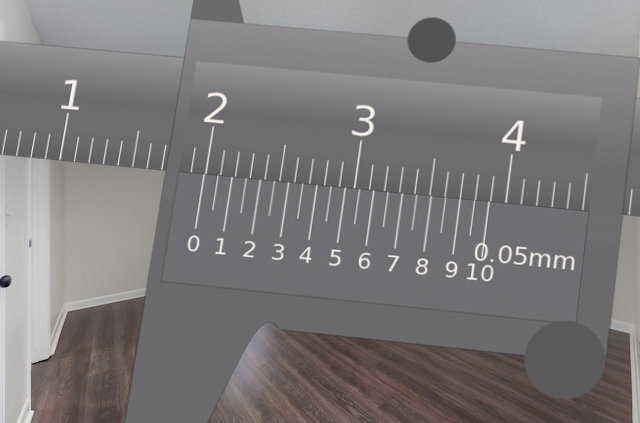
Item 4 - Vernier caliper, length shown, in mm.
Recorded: 19.9 mm
